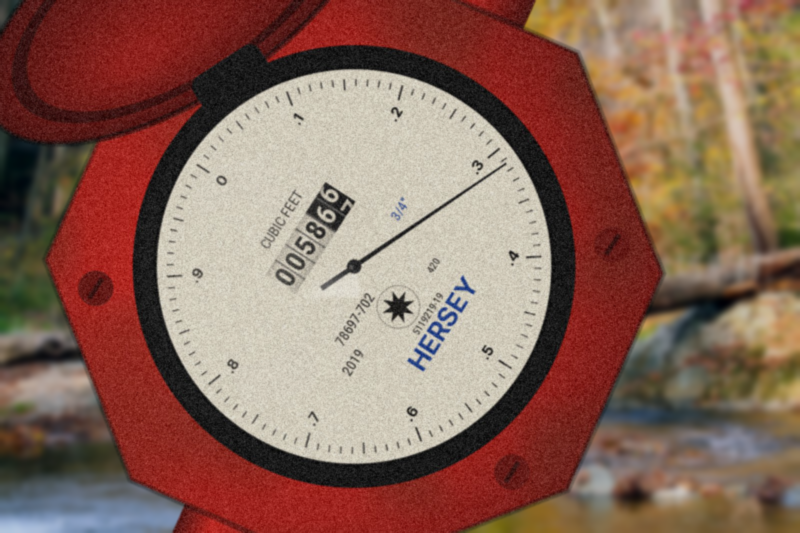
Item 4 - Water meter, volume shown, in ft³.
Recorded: 5866.31 ft³
